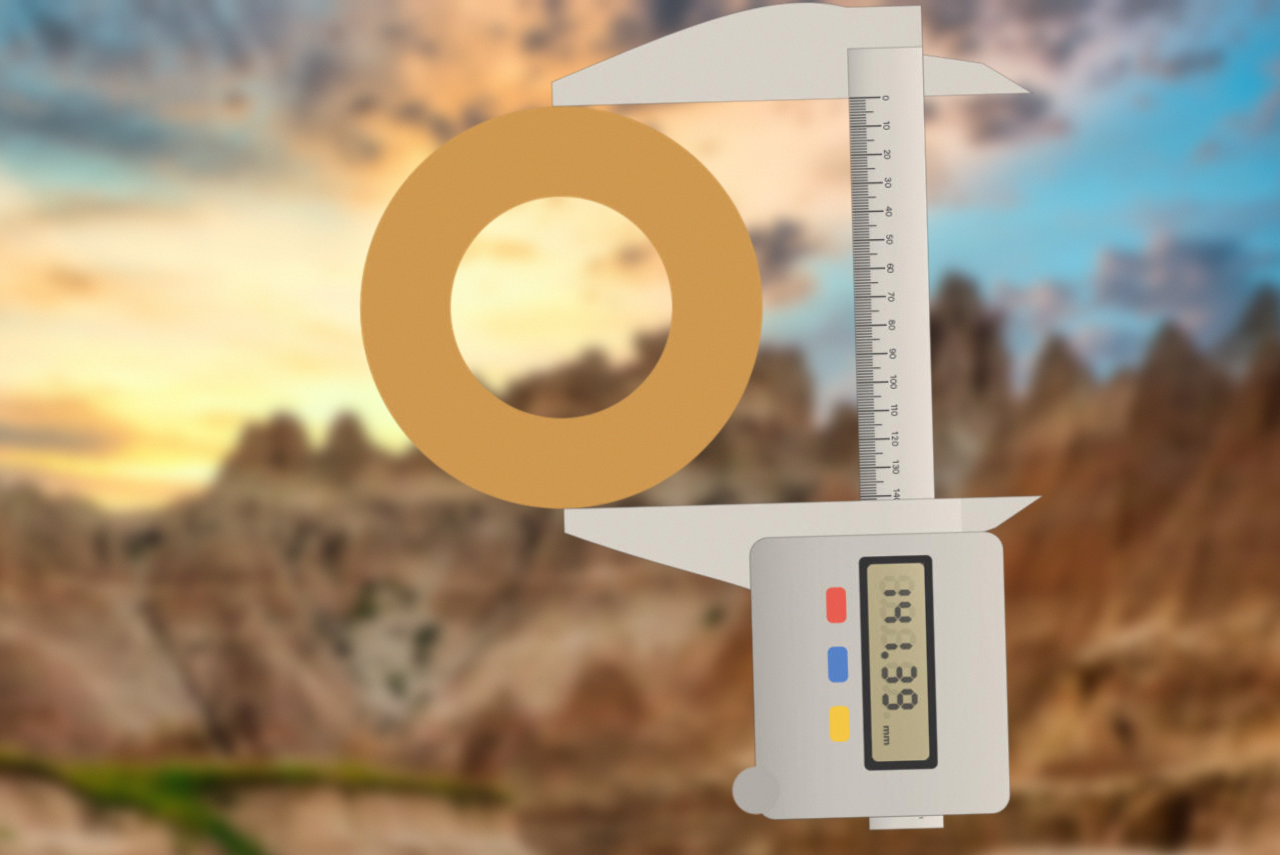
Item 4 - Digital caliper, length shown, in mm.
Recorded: 141.39 mm
